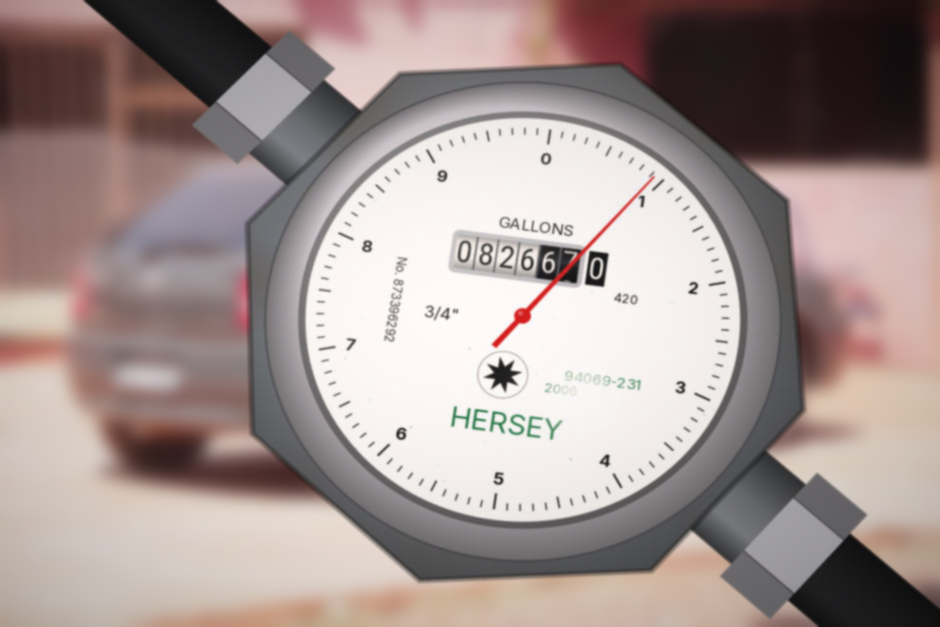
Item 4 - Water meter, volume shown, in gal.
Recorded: 826670.9 gal
